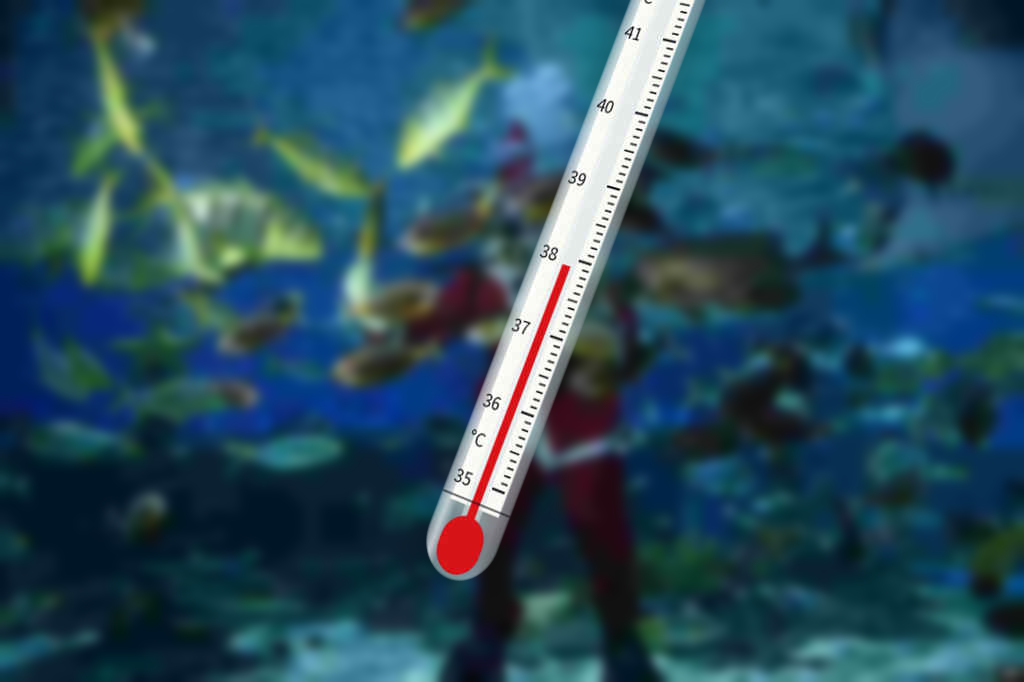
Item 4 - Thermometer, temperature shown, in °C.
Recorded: 37.9 °C
